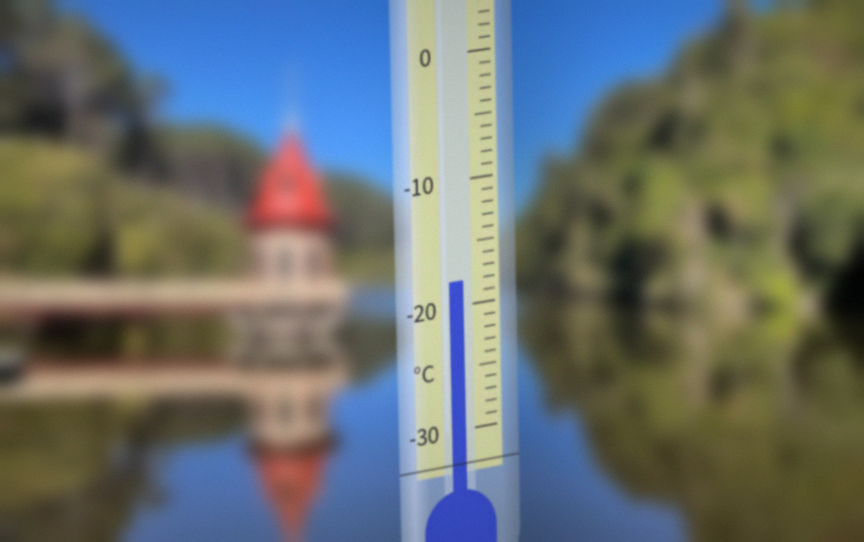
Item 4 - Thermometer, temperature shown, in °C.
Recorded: -18 °C
